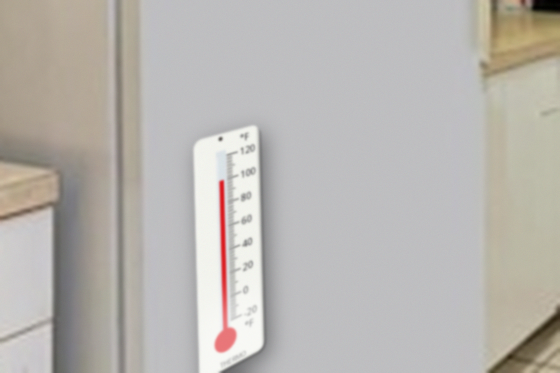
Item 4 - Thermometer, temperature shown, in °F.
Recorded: 100 °F
